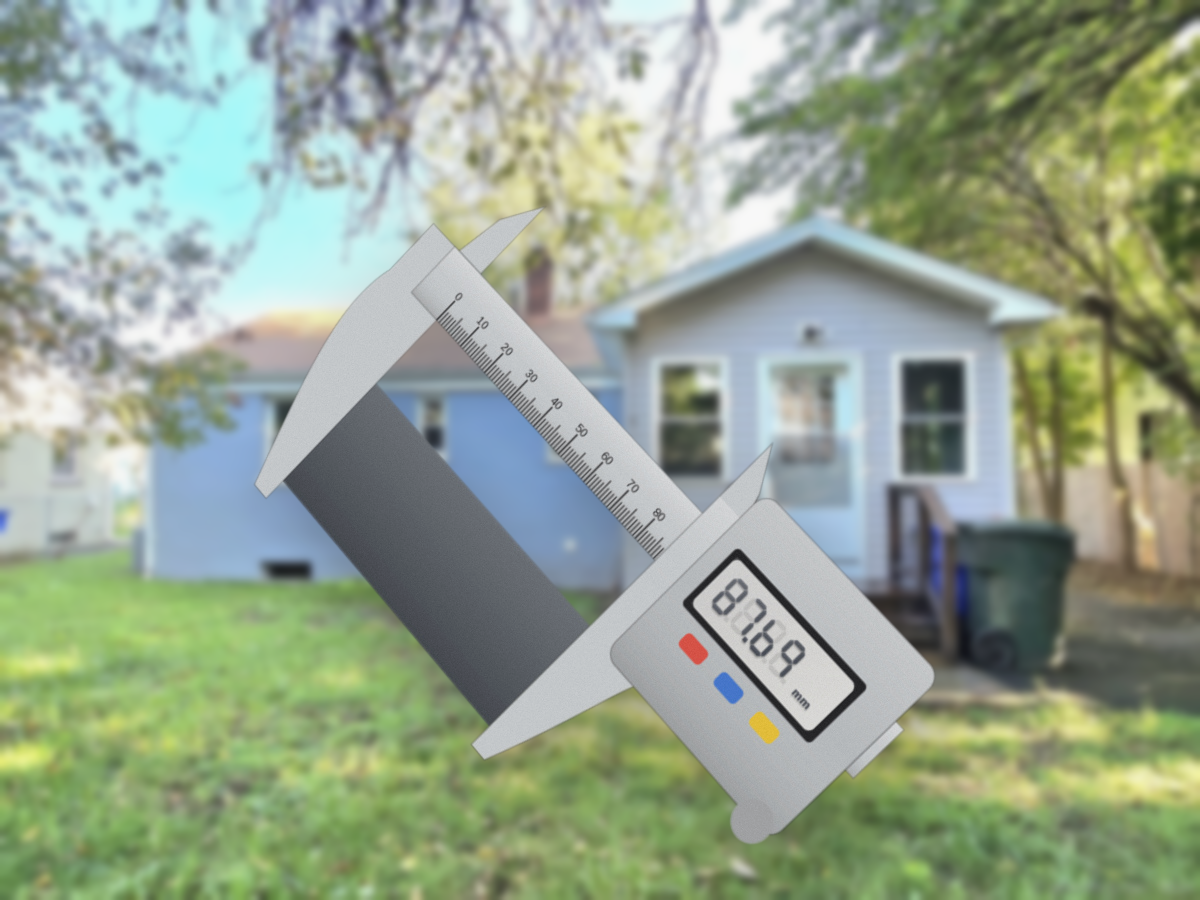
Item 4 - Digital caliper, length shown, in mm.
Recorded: 87.69 mm
